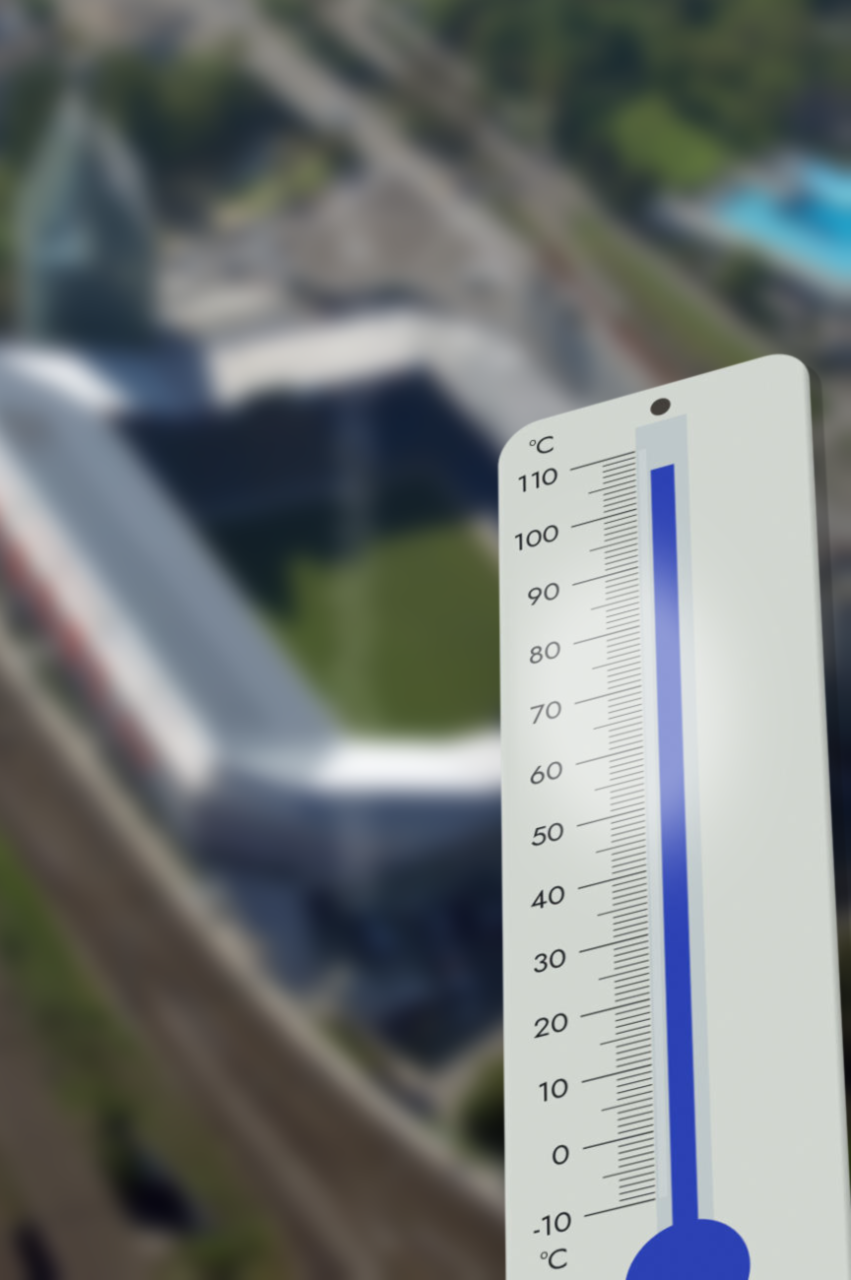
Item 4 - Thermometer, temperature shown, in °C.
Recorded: 106 °C
